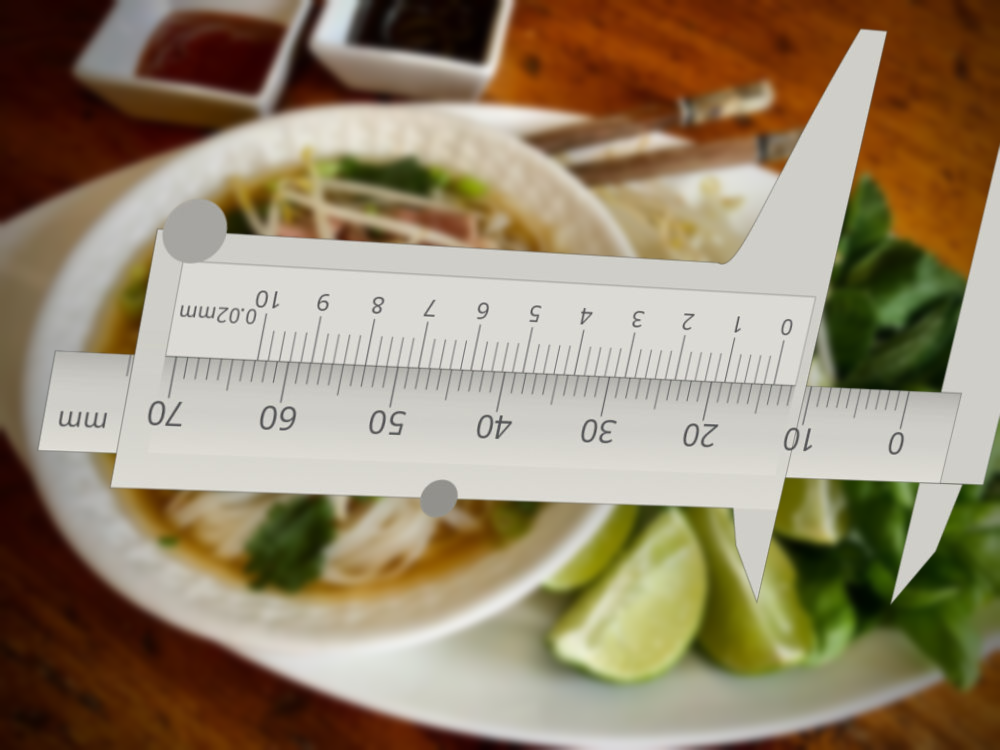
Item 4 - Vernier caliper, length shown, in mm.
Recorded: 13.8 mm
